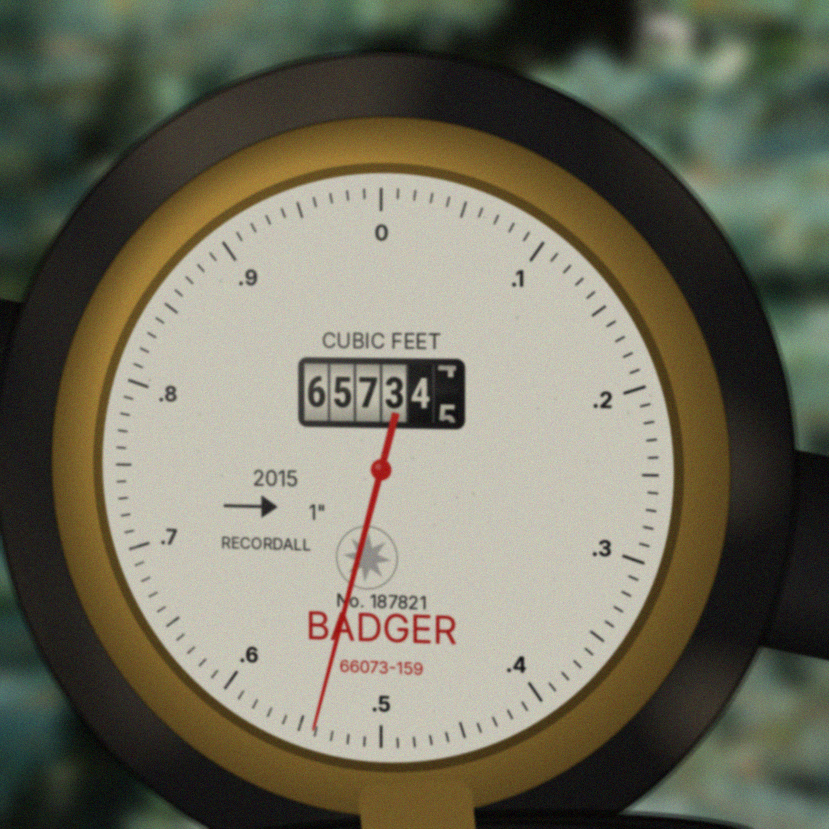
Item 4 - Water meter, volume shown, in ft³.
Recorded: 657344.54 ft³
